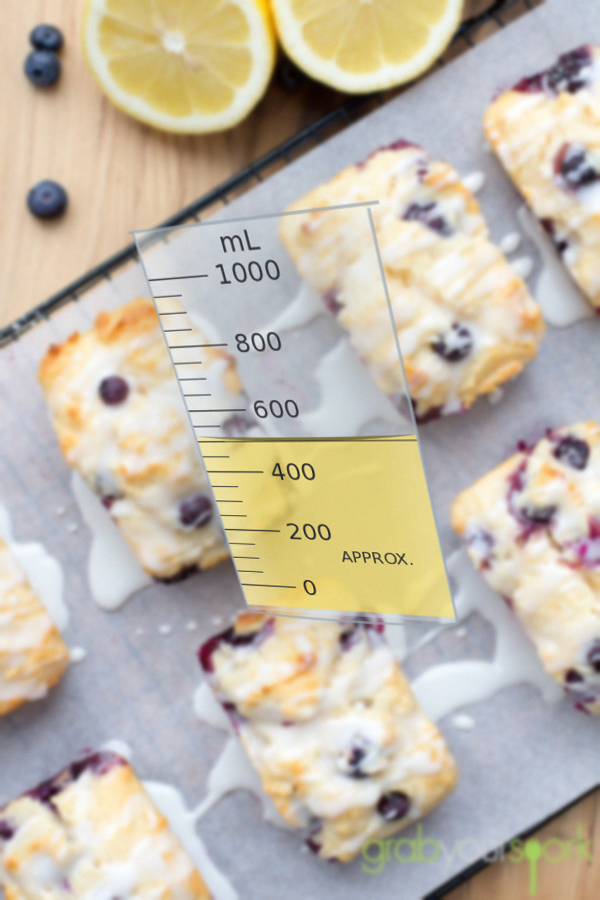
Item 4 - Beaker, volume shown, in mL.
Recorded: 500 mL
